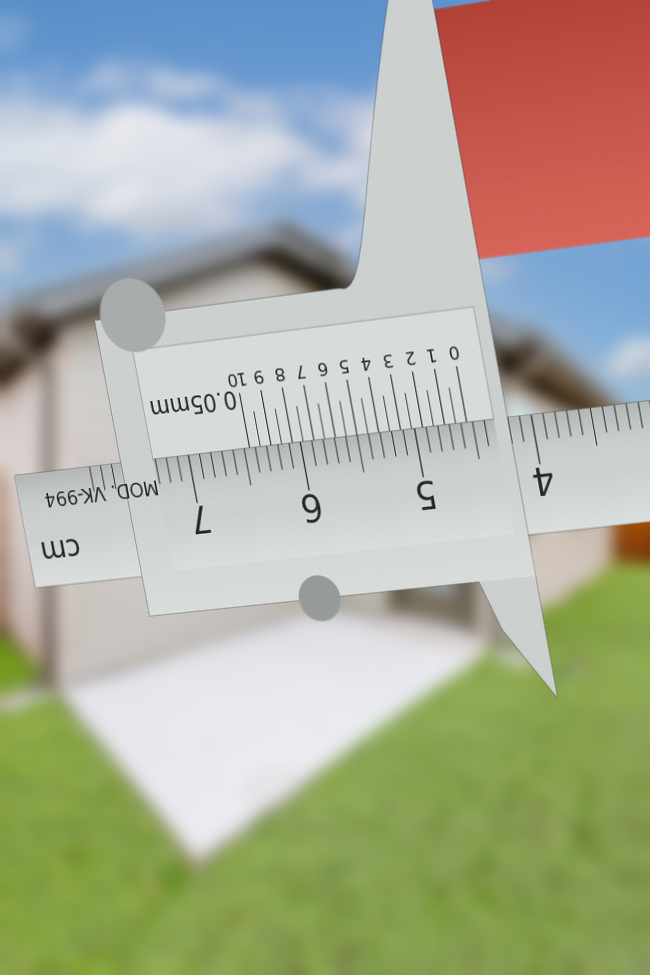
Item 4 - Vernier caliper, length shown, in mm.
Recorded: 45.5 mm
